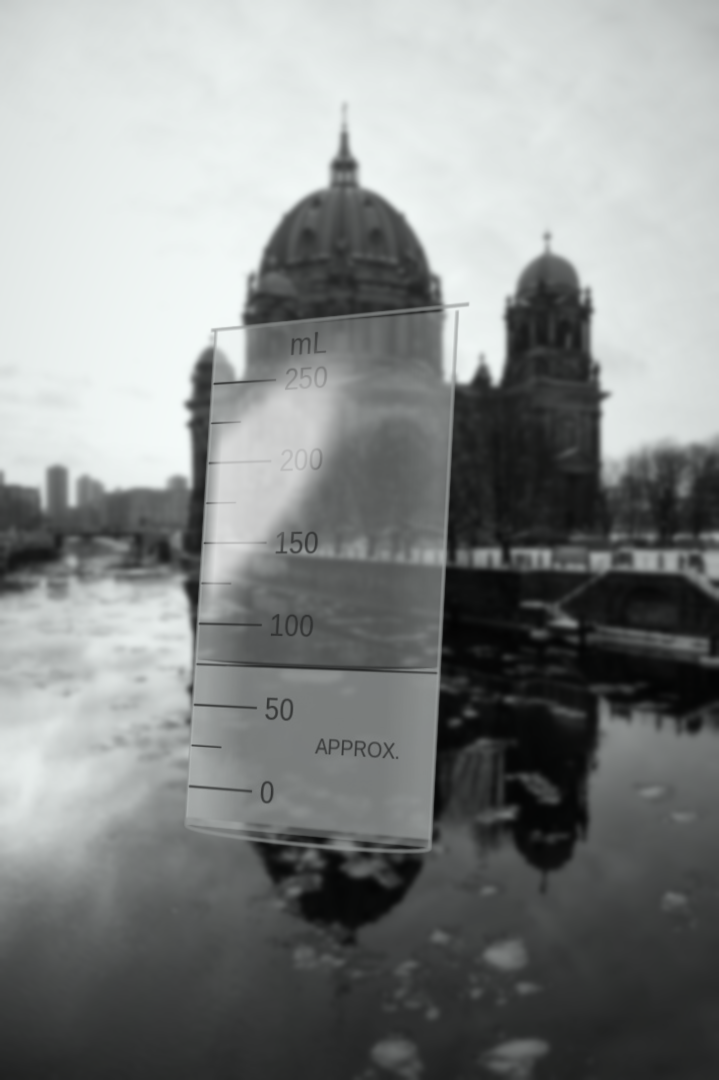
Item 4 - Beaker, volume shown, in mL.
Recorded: 75 mL
